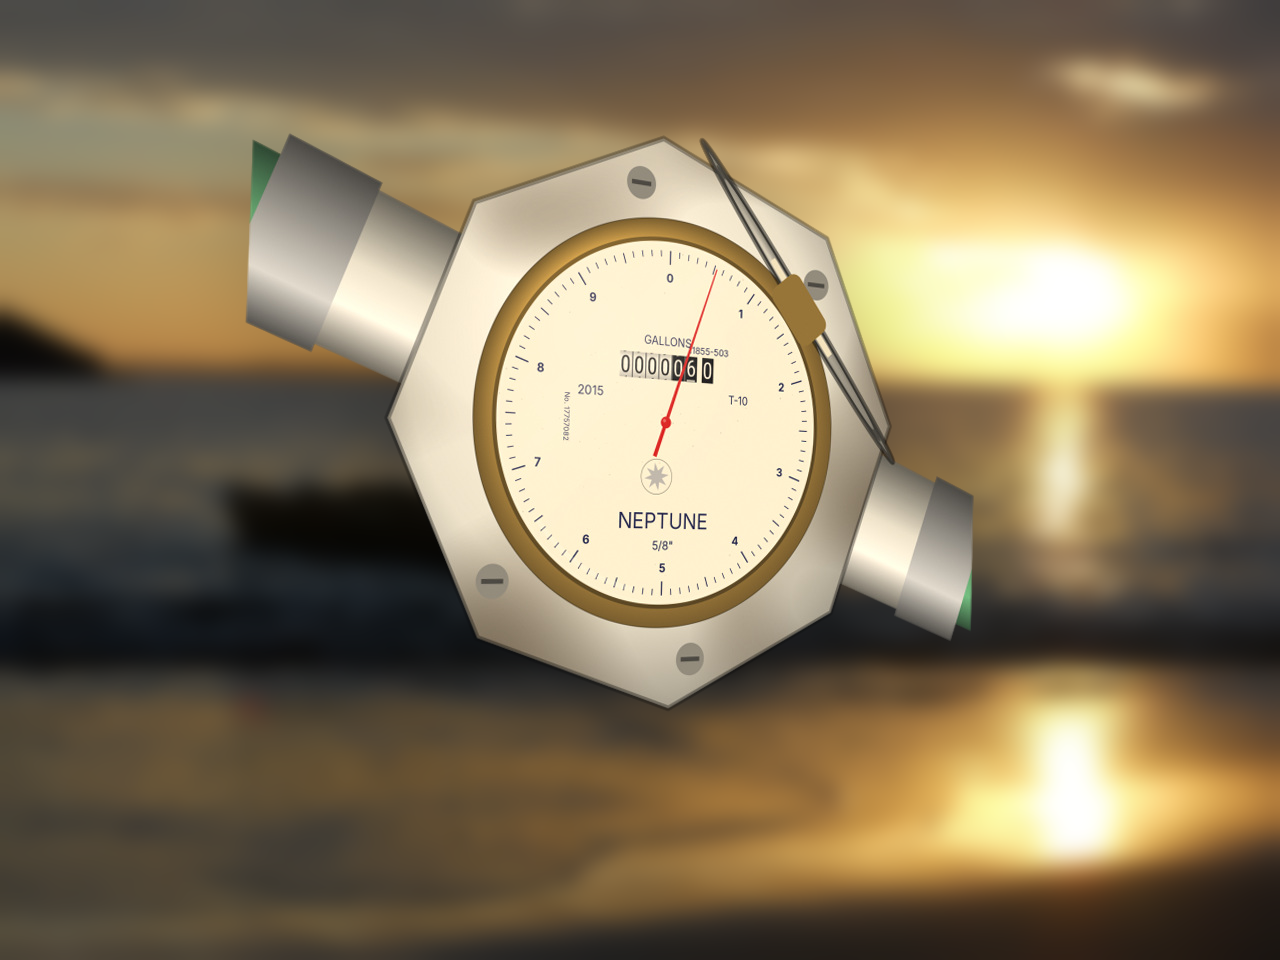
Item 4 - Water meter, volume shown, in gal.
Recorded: 60.5 gal
